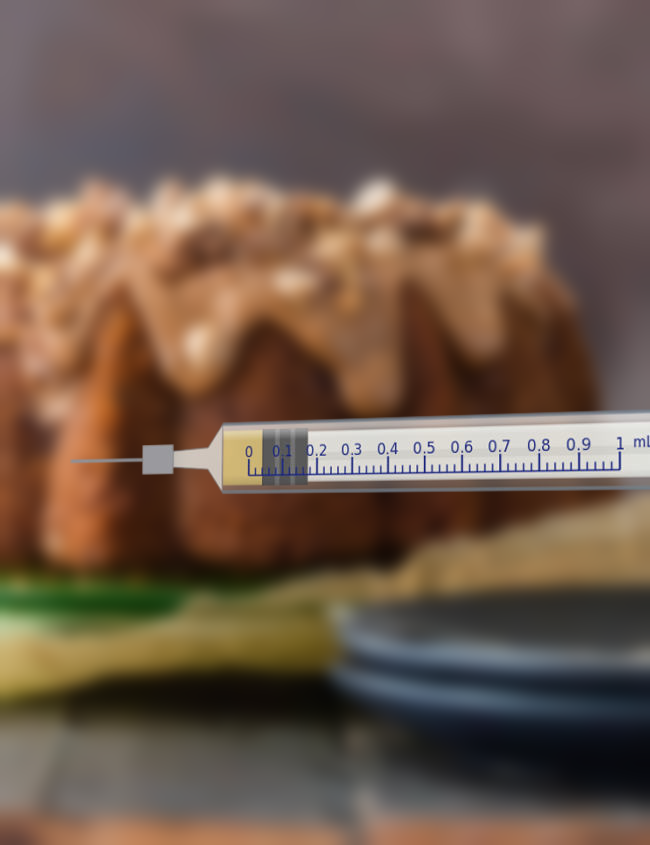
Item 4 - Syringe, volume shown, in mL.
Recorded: 0.04 mL
